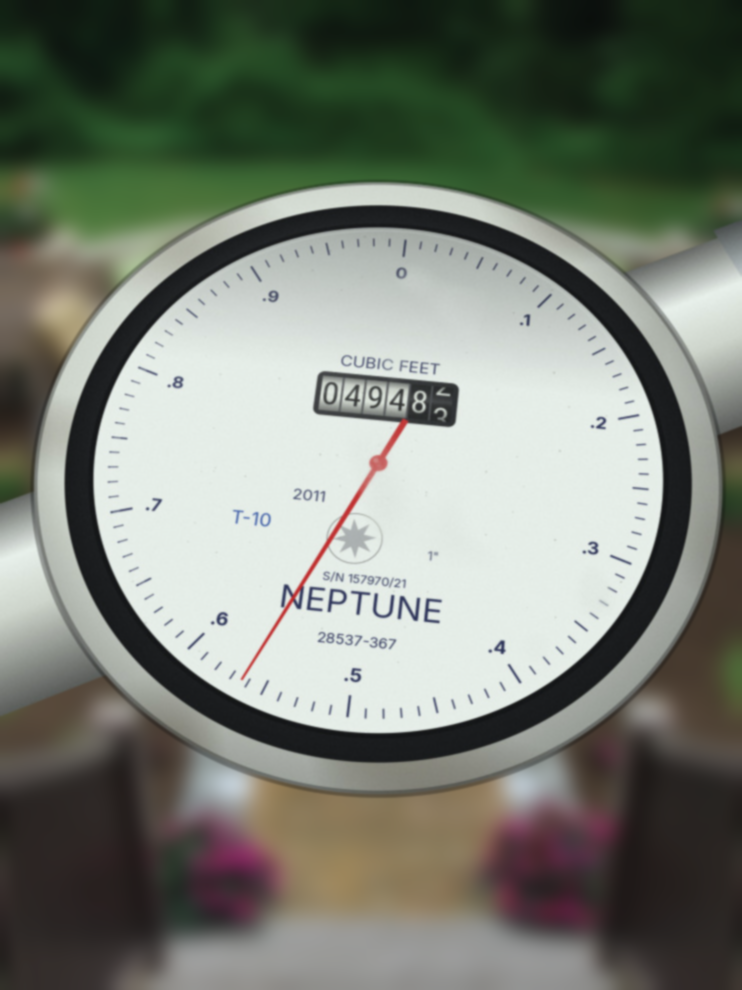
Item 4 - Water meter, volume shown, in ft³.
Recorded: 49482.56 ft³
